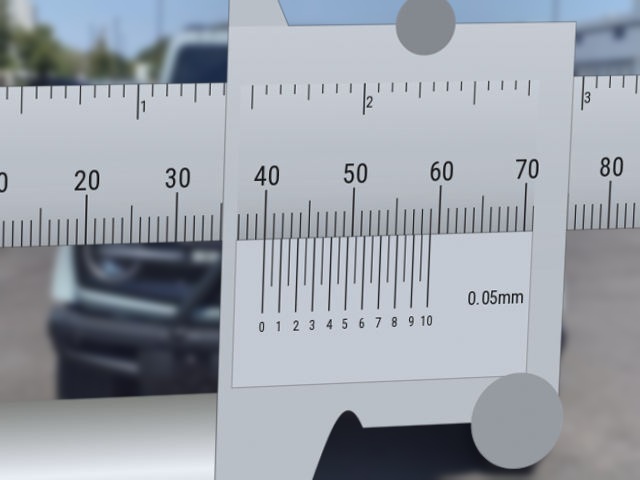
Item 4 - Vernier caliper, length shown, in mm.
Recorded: 40.0 mm
